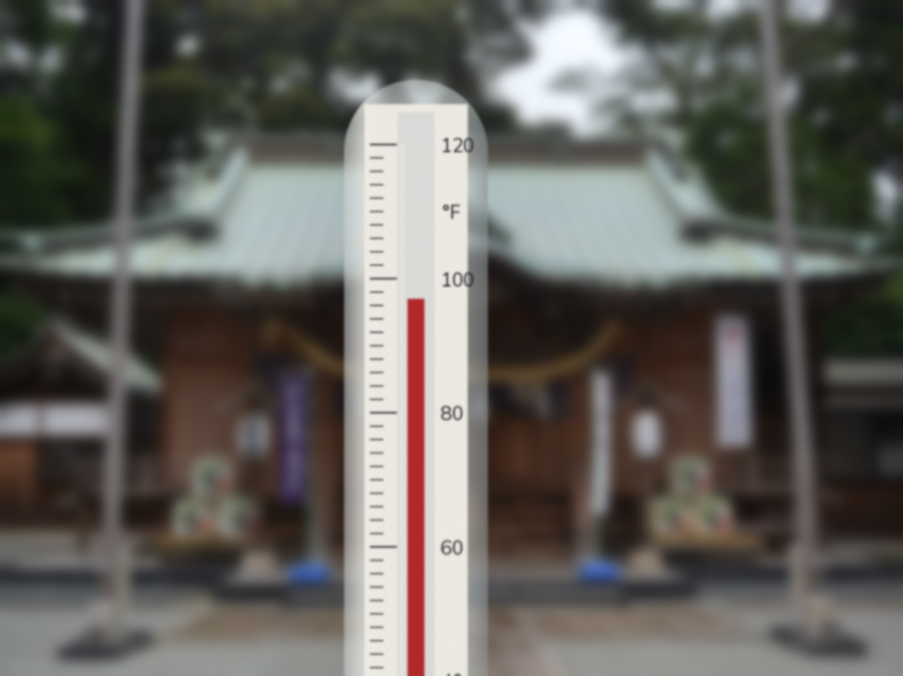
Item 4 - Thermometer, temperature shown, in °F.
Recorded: 97 °F
